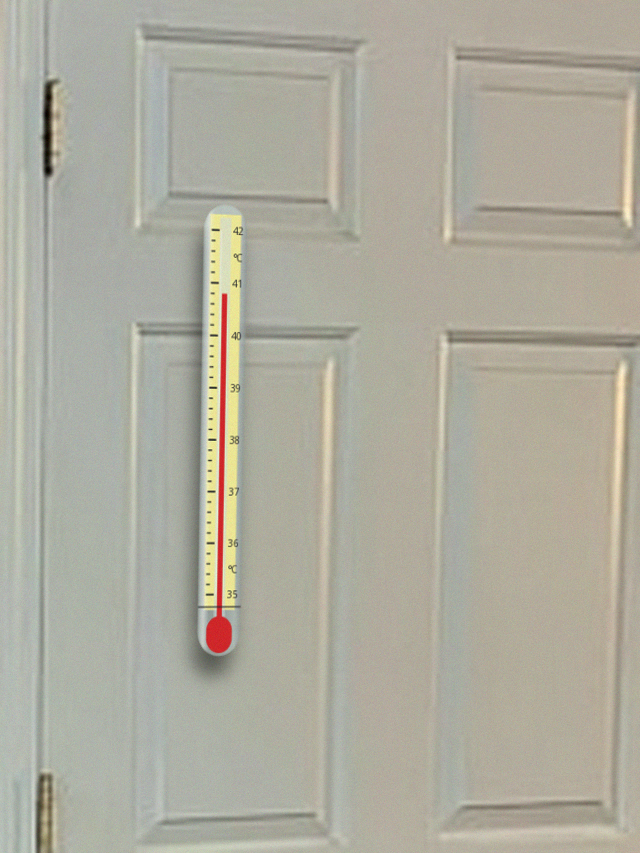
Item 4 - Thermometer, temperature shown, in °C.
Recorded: 40.8 °C
